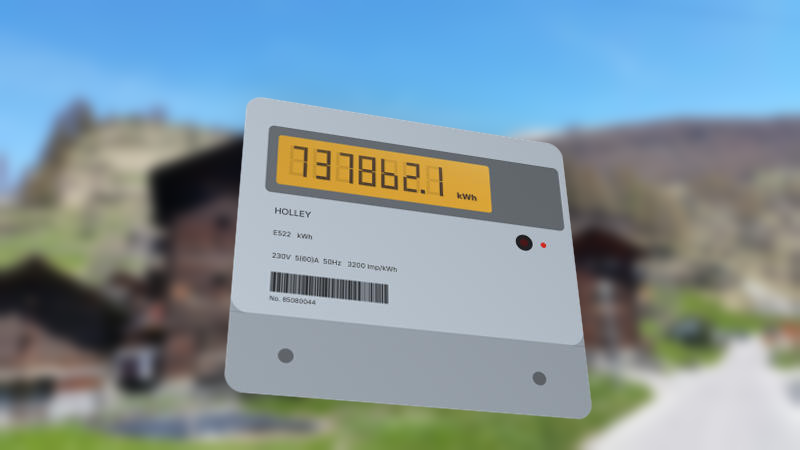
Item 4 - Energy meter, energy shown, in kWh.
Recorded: 737862.1 kWh
